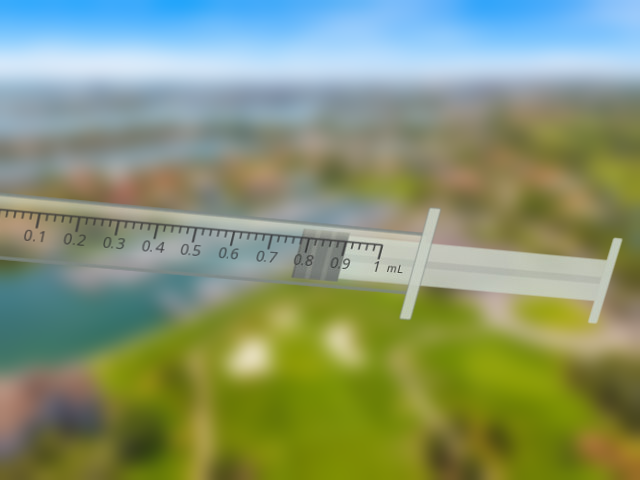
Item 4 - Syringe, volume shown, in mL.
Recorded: 0.78 mL
